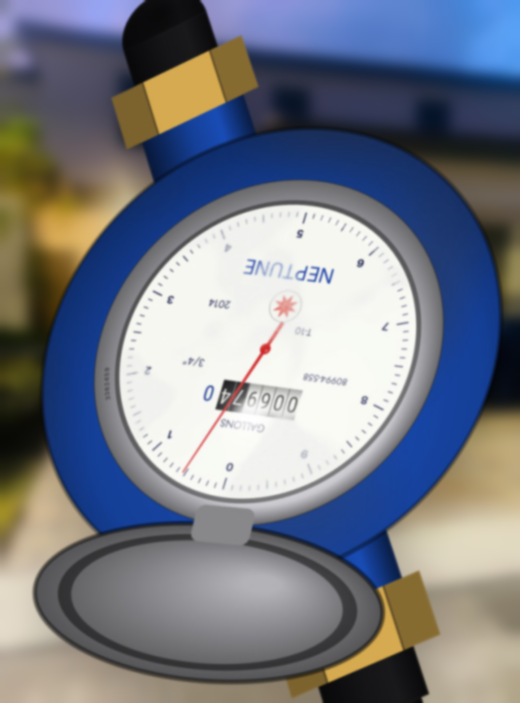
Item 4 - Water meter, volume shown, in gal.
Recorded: 69740.5 gal
